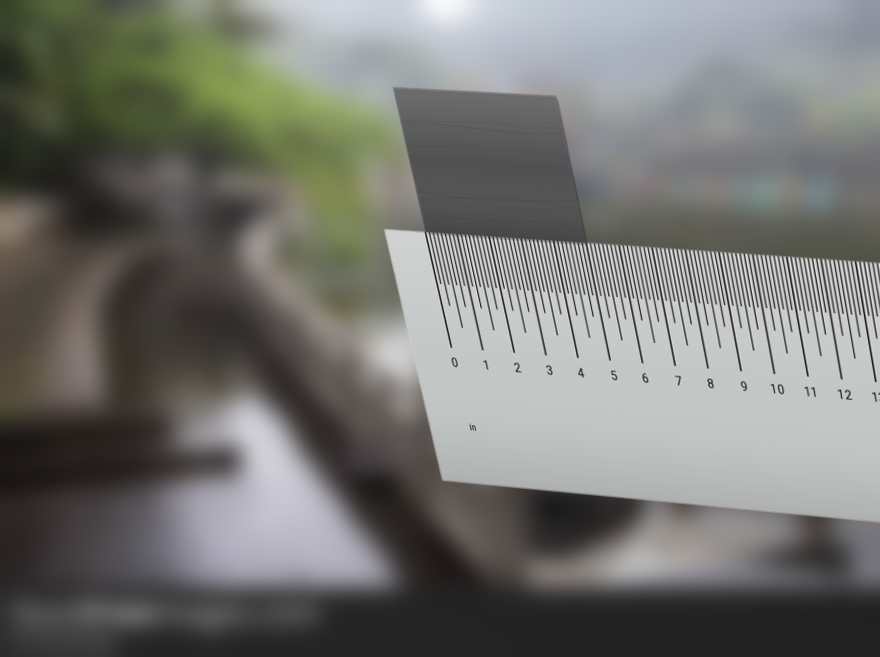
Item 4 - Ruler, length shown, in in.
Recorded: 5 in
